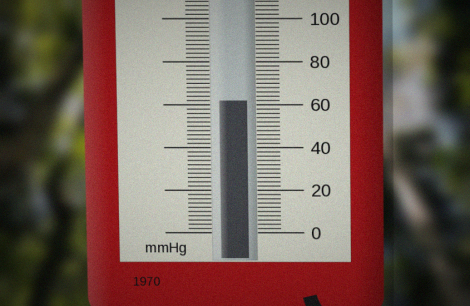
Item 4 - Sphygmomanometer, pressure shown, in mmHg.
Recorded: 62 mmHg
